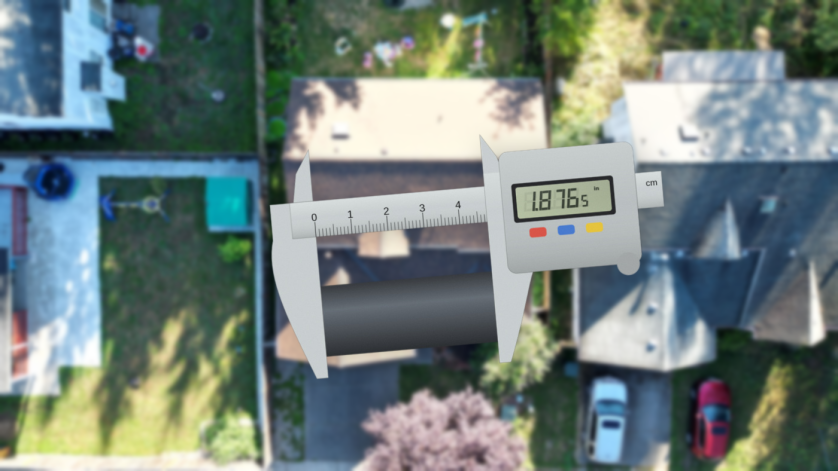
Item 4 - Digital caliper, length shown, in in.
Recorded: 1.8765 in
